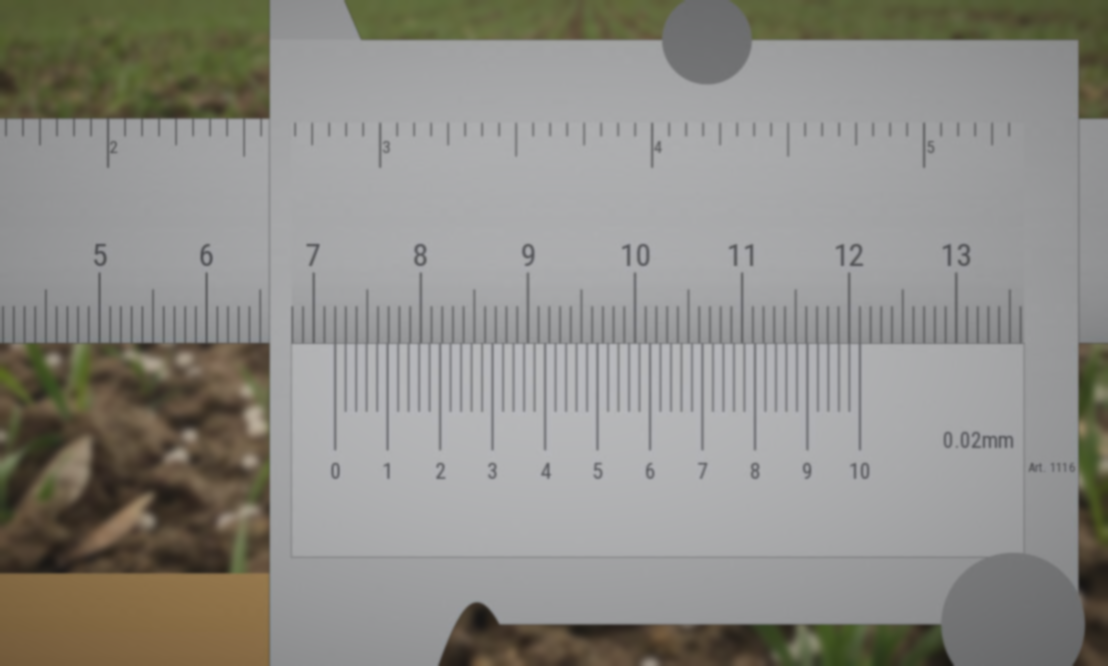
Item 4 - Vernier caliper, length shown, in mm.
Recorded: 72.0 mm
